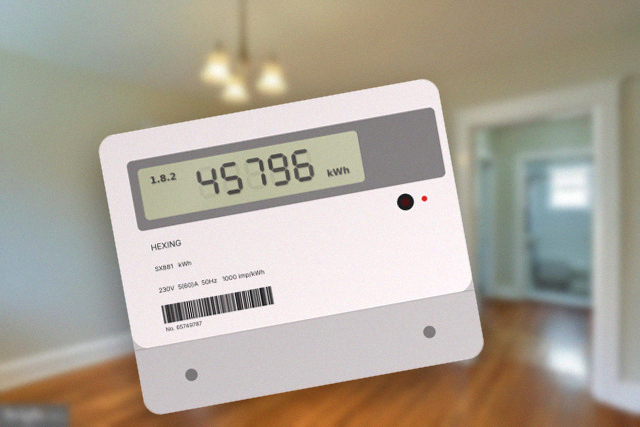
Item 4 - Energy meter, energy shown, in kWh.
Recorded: 45796 kWh
